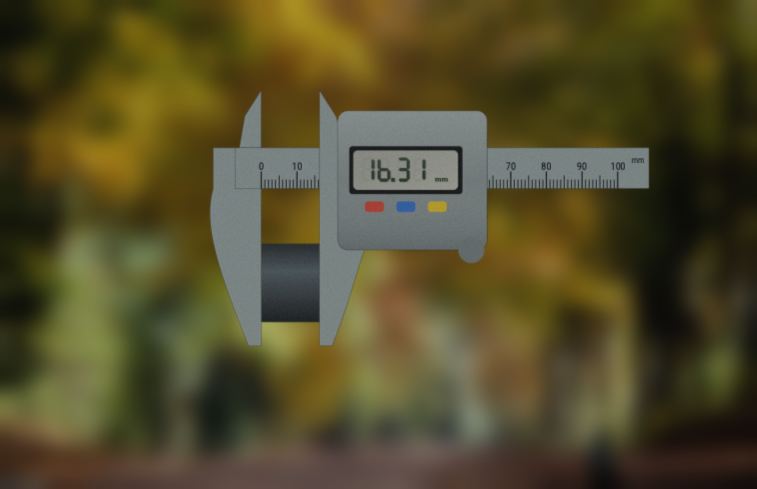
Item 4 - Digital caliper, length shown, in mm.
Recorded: 16.31 mm
